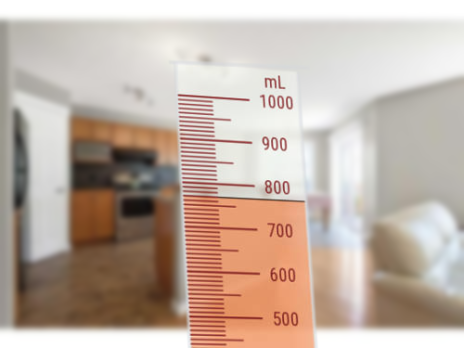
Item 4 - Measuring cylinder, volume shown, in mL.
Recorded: 770 mL
